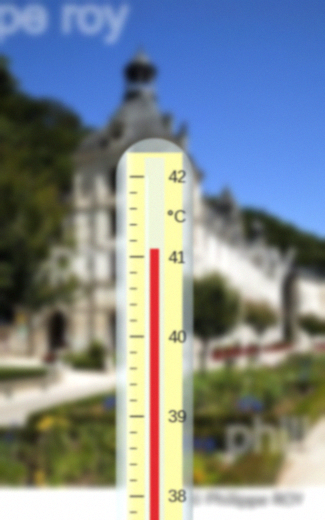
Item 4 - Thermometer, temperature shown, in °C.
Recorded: 41.1 °C
